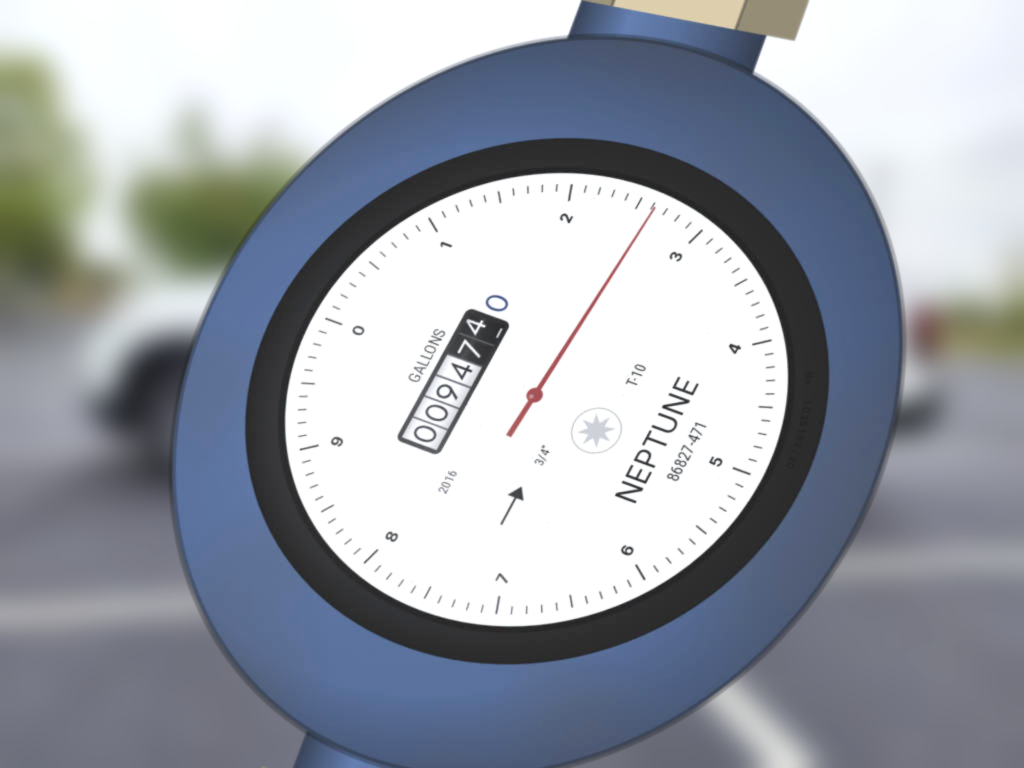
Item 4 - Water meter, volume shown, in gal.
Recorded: 94742.6 gal
